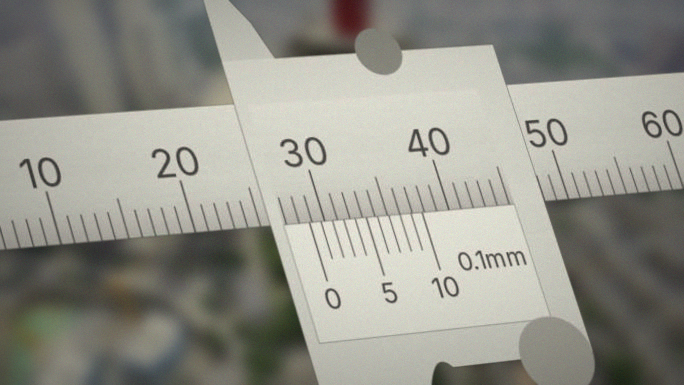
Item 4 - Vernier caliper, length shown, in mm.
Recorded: 28.8 mm
